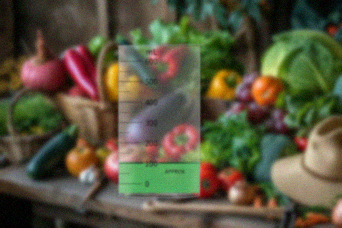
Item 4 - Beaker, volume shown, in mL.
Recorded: 100 mL
